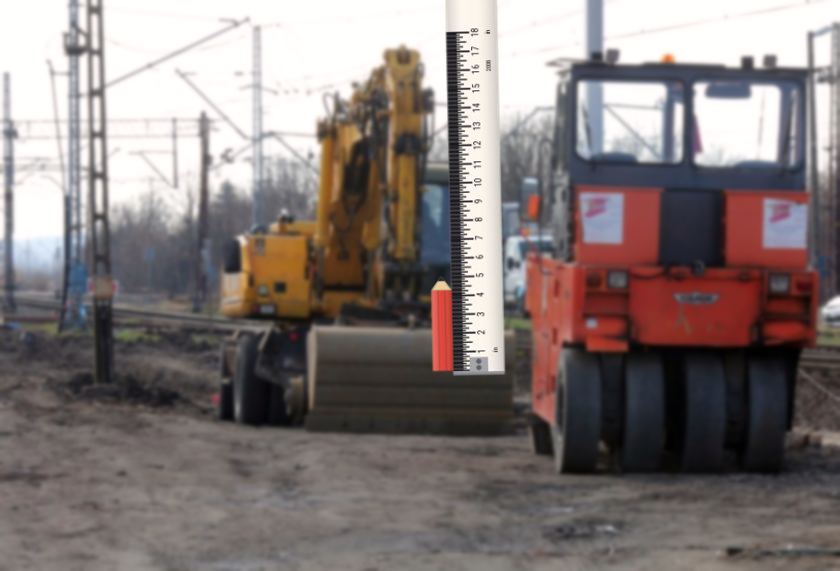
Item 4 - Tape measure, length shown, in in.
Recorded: 5 in
